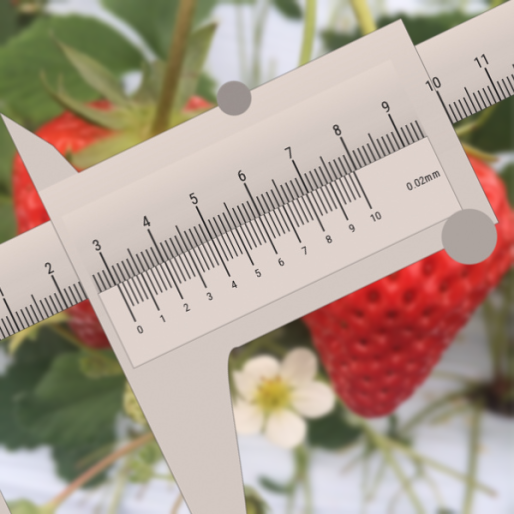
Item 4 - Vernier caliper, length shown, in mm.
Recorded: 30.4 mm
